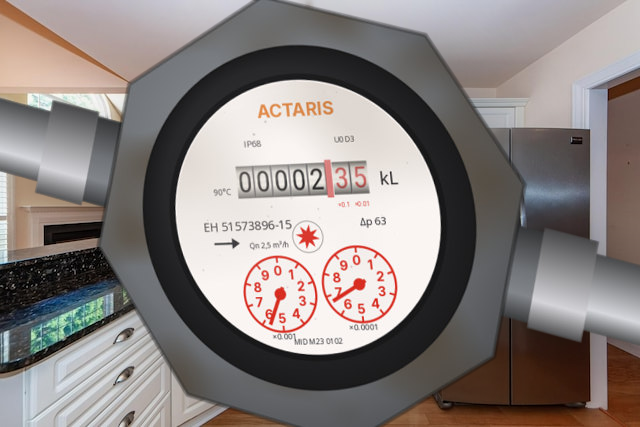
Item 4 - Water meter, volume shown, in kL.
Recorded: 2.3556 kL
